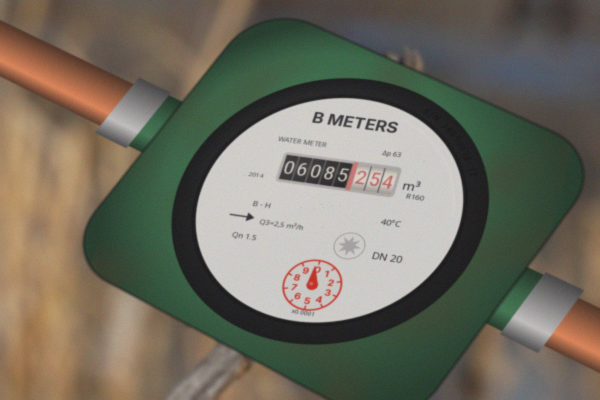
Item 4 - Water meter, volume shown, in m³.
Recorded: 6085.2539 m³
